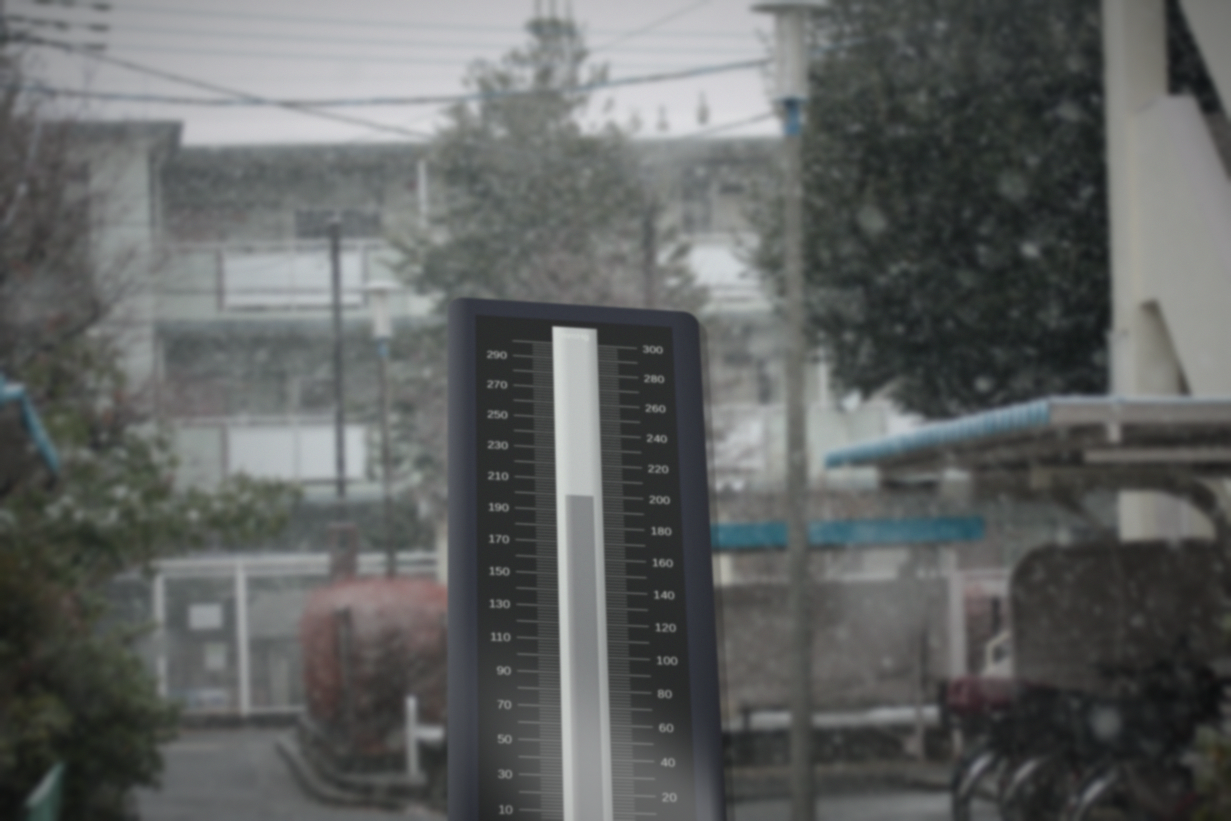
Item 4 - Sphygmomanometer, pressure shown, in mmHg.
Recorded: 200 mmHg
